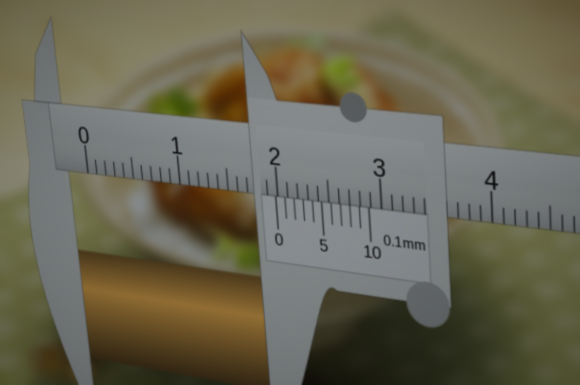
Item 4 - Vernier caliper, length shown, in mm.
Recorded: 19.8 mm
